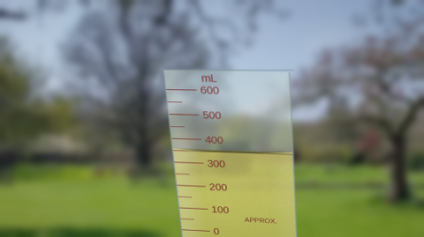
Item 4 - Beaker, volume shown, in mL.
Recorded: 350 mL
